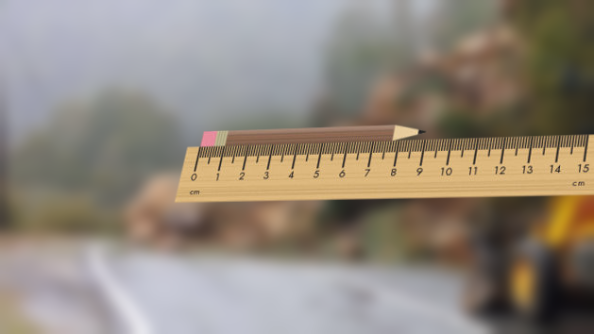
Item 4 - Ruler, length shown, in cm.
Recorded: 9 cm
